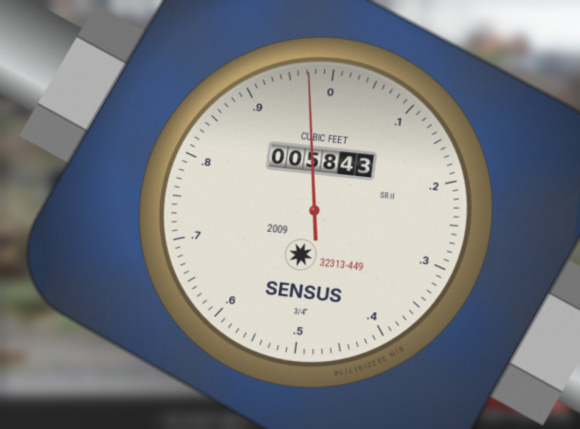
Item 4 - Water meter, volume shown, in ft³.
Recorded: 5842.97 ft³
